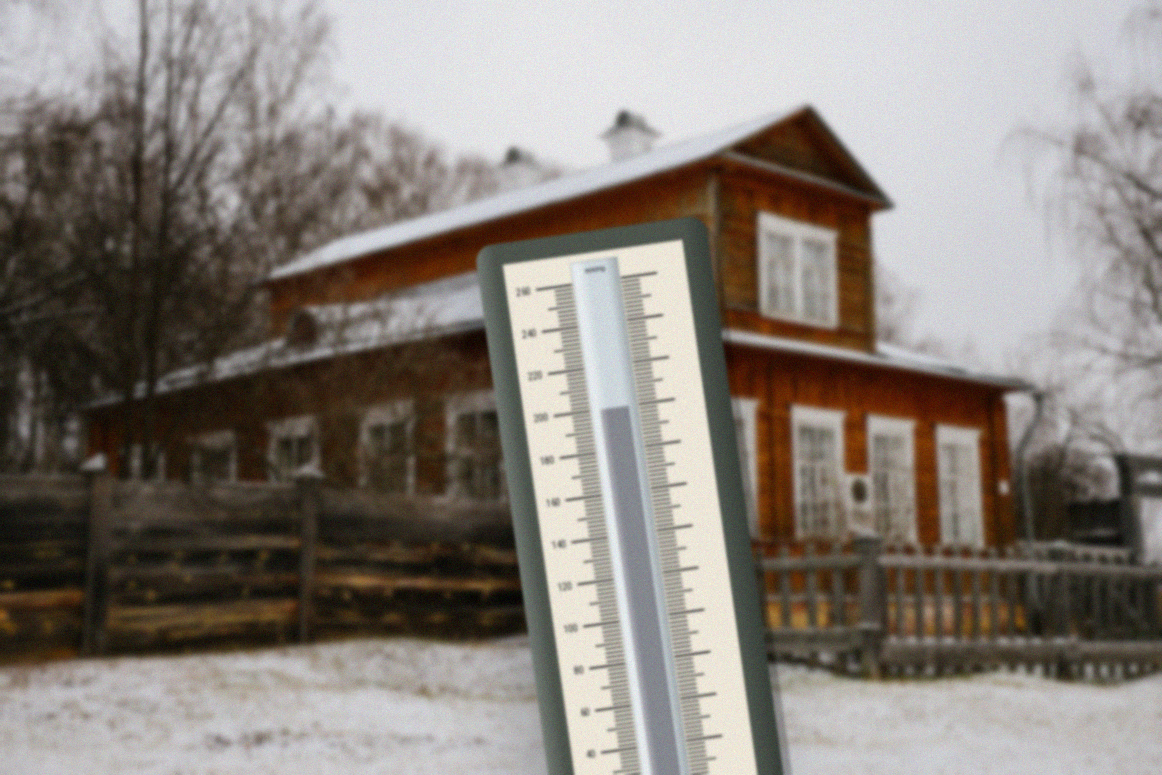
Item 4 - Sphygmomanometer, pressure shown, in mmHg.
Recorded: 200 mmHg
